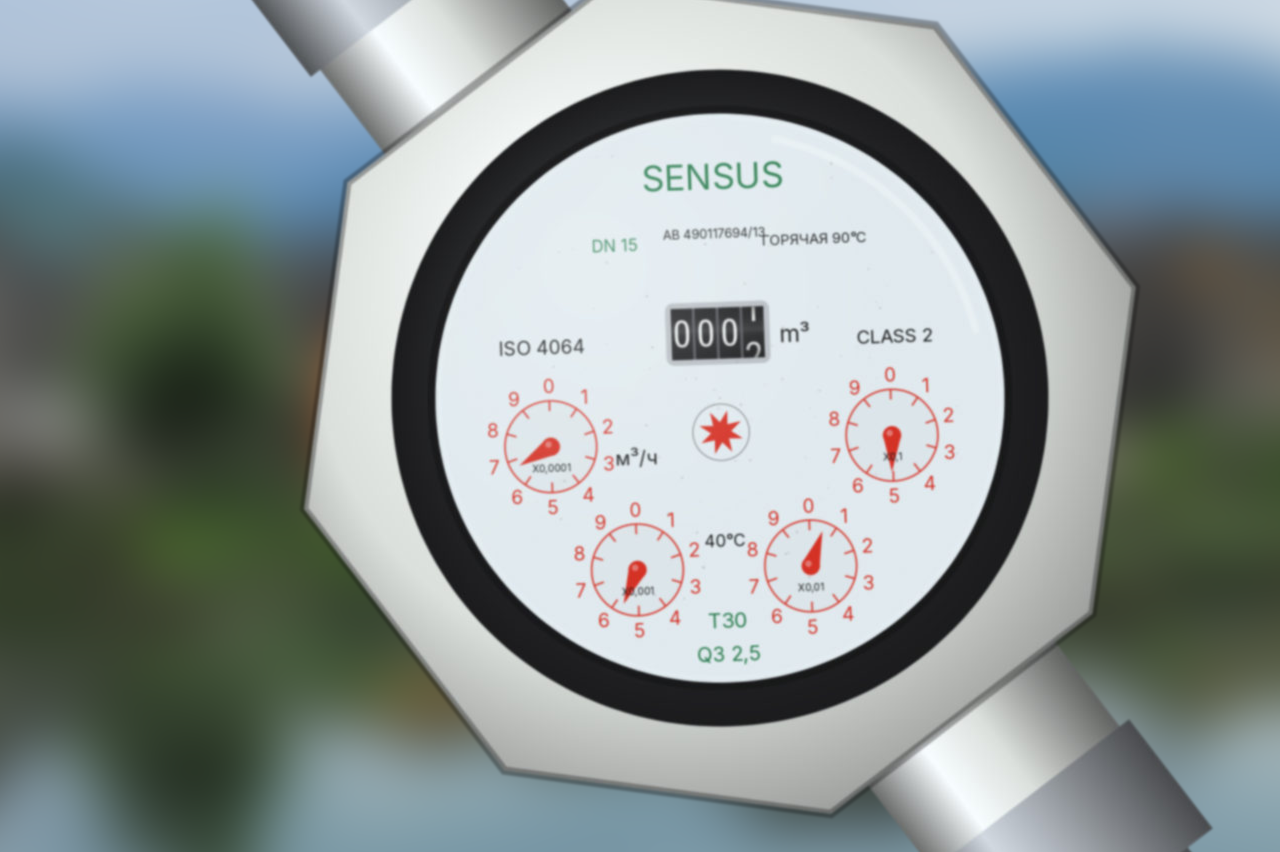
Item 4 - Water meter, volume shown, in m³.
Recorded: 1.5056 m³
